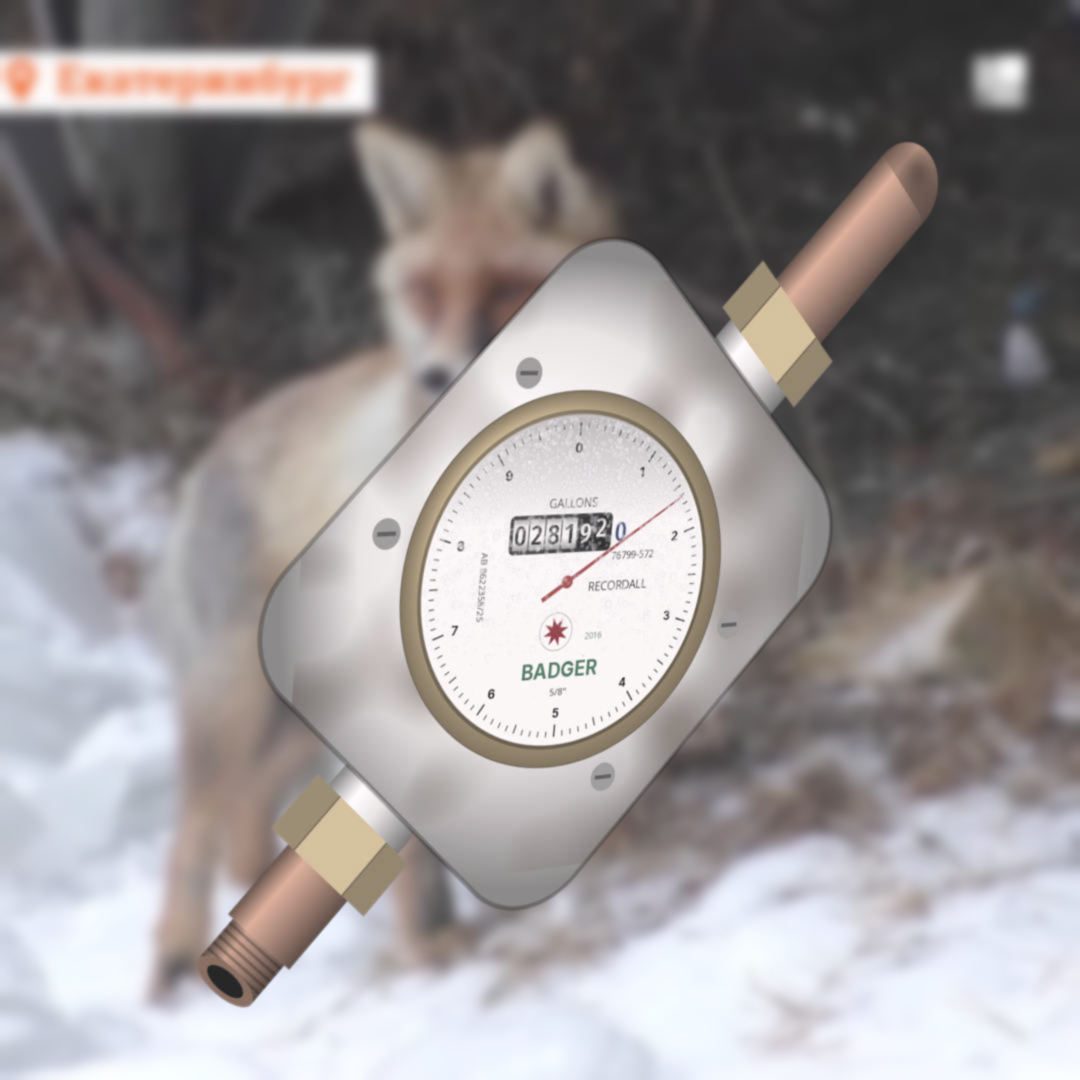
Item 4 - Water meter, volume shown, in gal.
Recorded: 281921.6 gal
